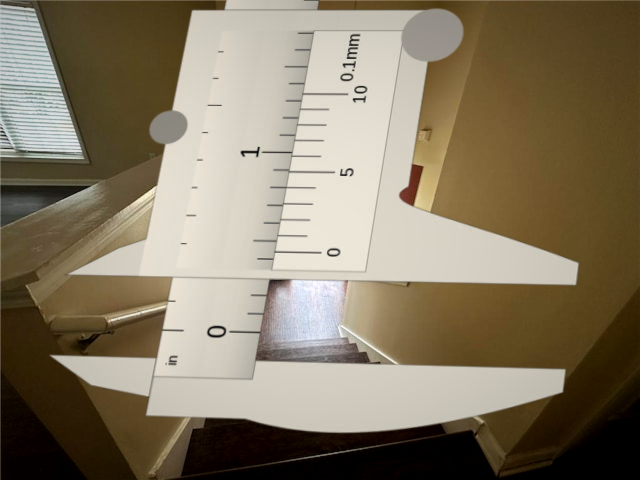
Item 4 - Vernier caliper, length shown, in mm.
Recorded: 4.4 mm
